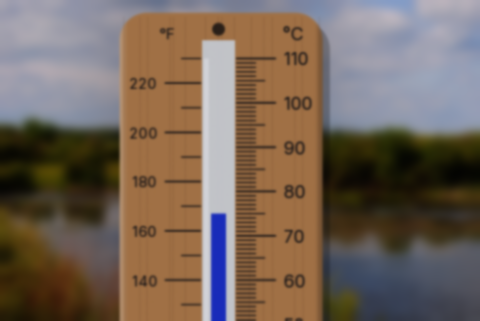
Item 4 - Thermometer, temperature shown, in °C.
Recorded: 75 °C
